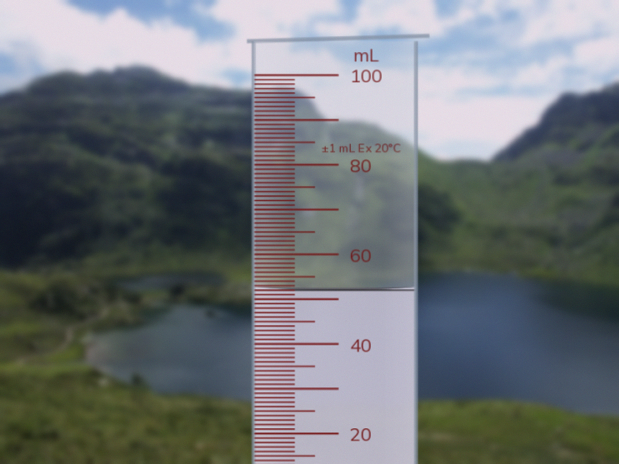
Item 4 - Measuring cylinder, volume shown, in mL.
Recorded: 52 mL
